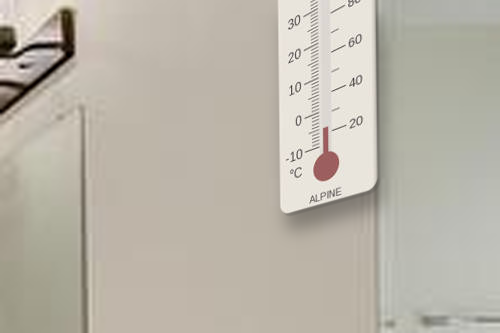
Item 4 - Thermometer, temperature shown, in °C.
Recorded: -5 °C
